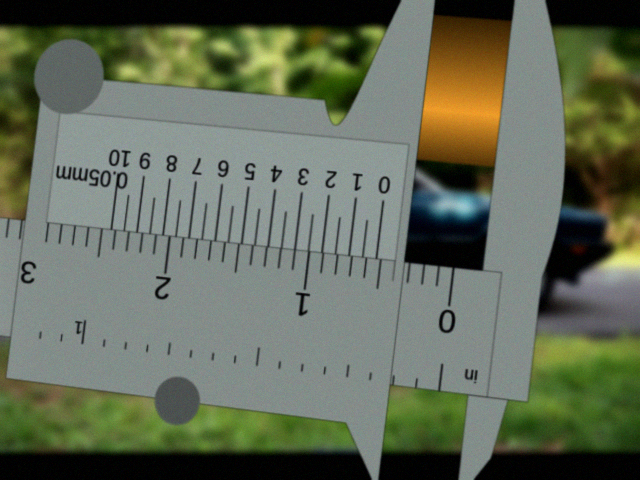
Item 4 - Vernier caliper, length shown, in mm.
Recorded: 5.3 mm
